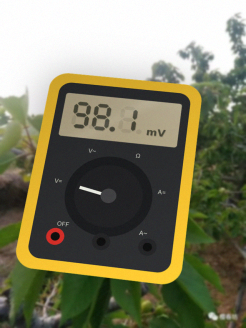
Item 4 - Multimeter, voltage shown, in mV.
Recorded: 98.1 mV
